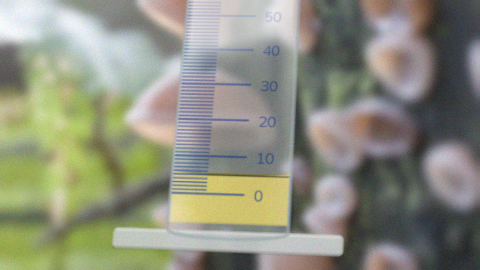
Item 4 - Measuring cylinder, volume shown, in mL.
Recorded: 5 mL
